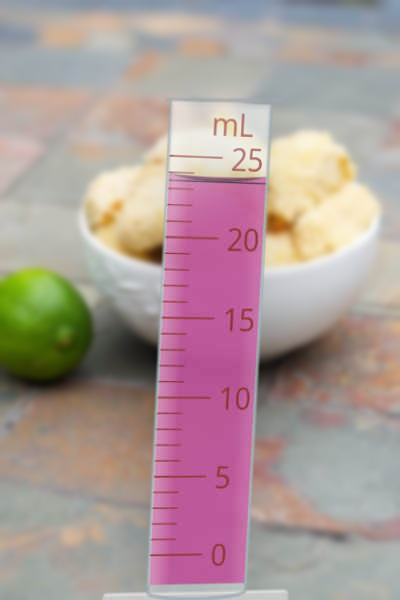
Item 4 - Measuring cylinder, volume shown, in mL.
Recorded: 23.5 mL
